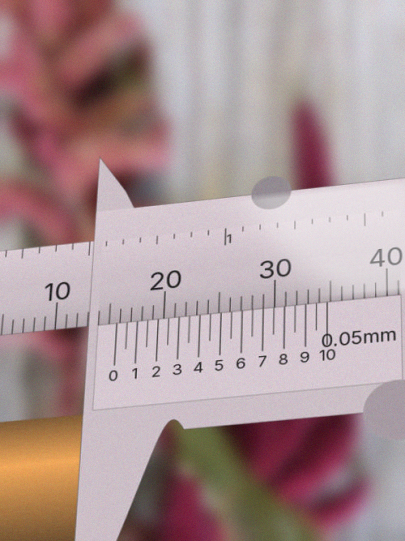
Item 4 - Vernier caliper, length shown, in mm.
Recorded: 15.7 mm
